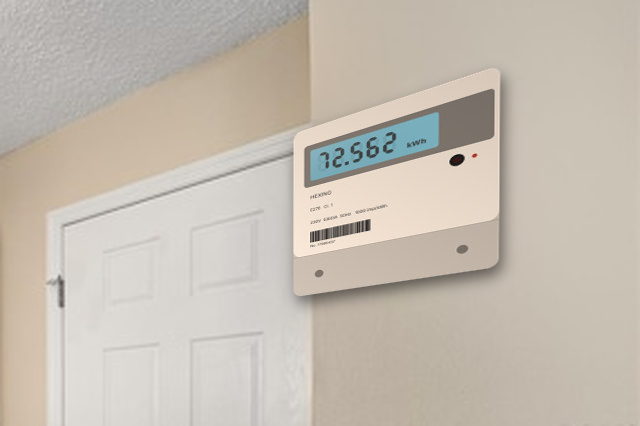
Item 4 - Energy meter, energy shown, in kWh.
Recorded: 72.562 kWh
